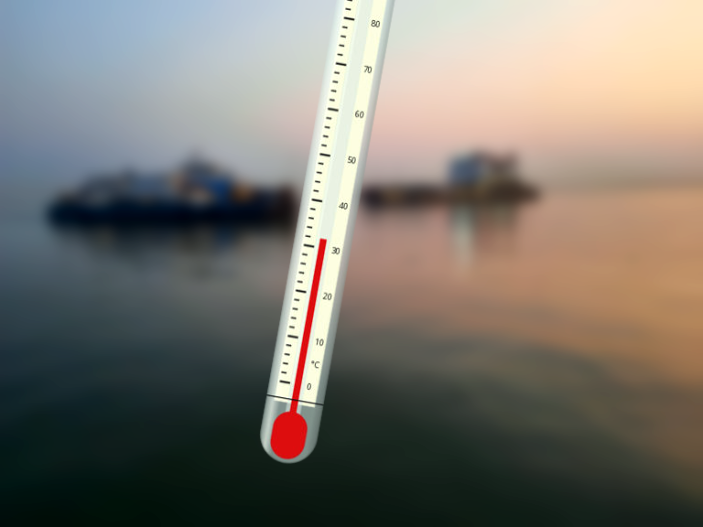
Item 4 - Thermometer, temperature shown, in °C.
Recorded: 32 °C
